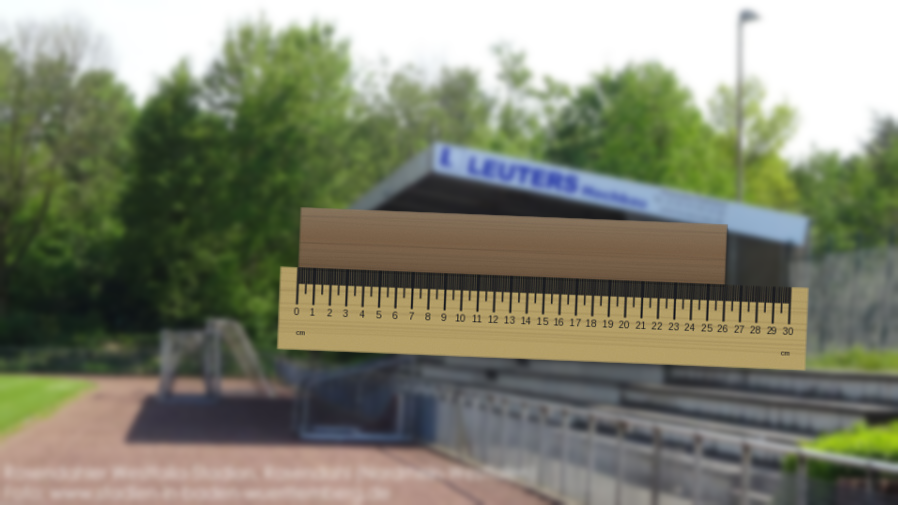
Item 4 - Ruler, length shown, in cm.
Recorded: 26 cm
